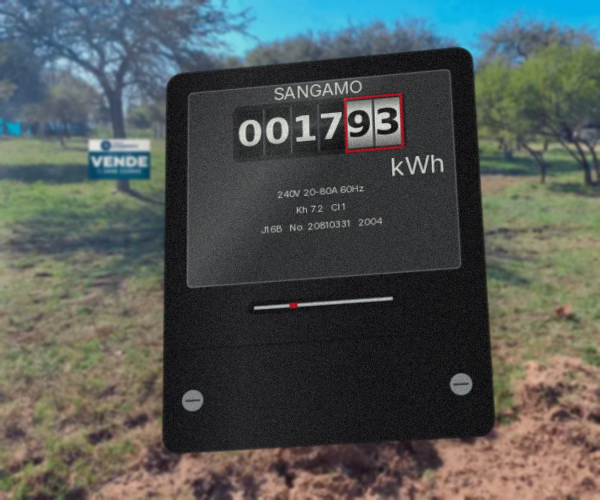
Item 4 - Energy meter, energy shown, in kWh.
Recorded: 17.93 kWh
